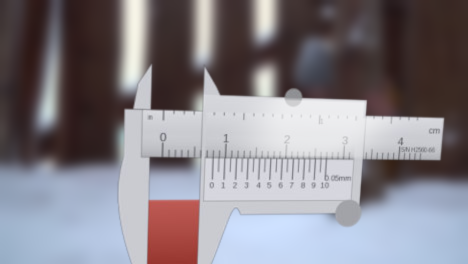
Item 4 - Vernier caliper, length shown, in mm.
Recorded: 8.0 mm
